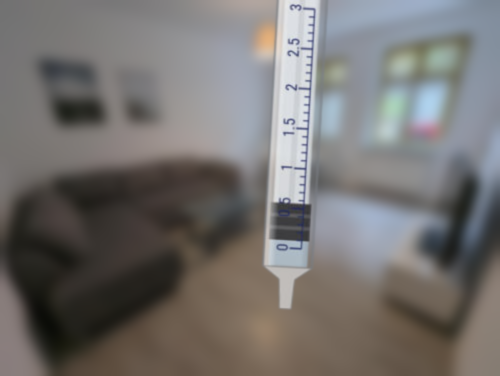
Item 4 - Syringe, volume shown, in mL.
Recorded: 0.1 mL
